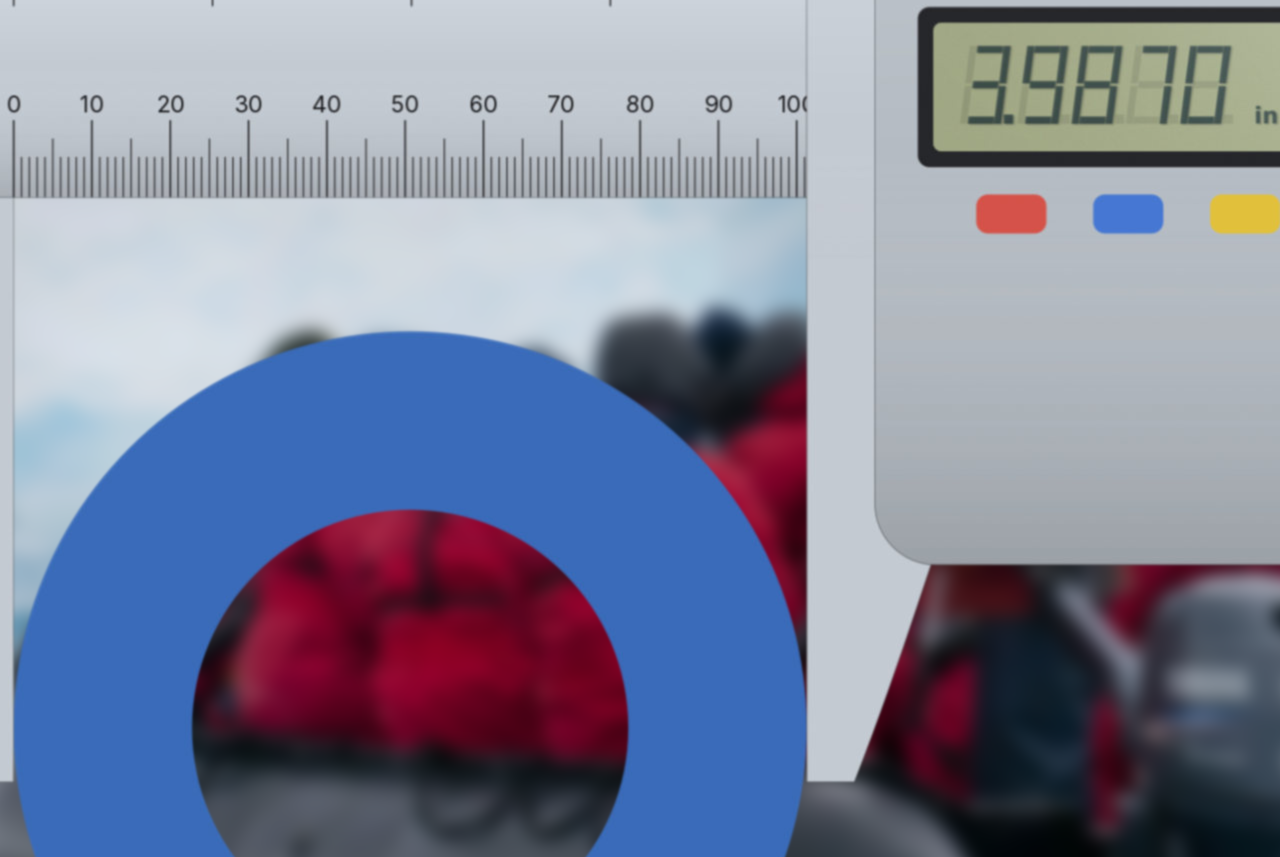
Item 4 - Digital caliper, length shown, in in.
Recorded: 3.9870 in
